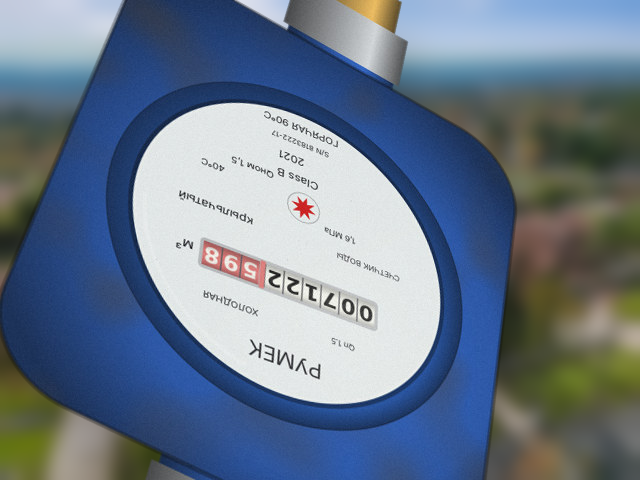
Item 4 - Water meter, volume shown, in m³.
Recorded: 7122.598 m³
